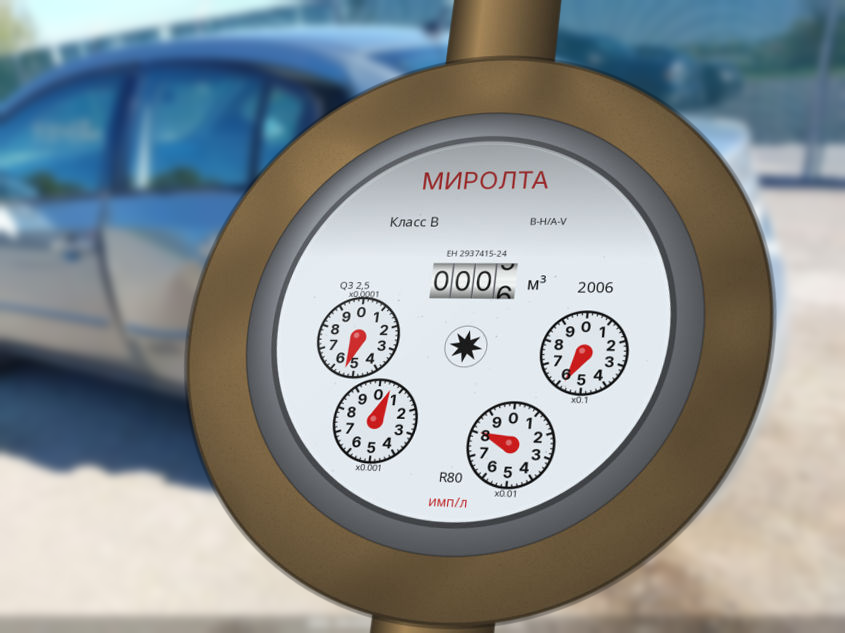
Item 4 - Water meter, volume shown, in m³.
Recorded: 5.5805 m³
